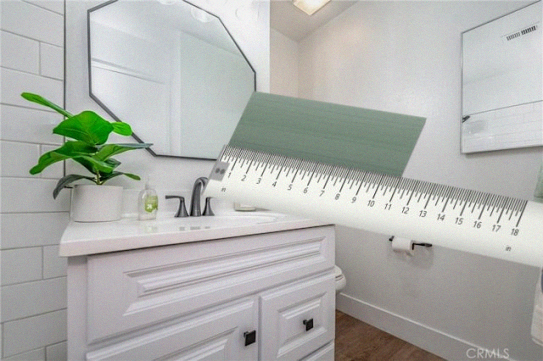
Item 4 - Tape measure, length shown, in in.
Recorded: 11 in
